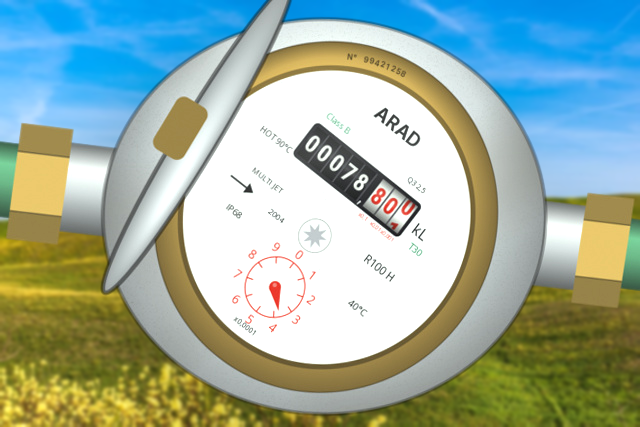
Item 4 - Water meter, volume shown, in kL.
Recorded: 78.8003 kL
